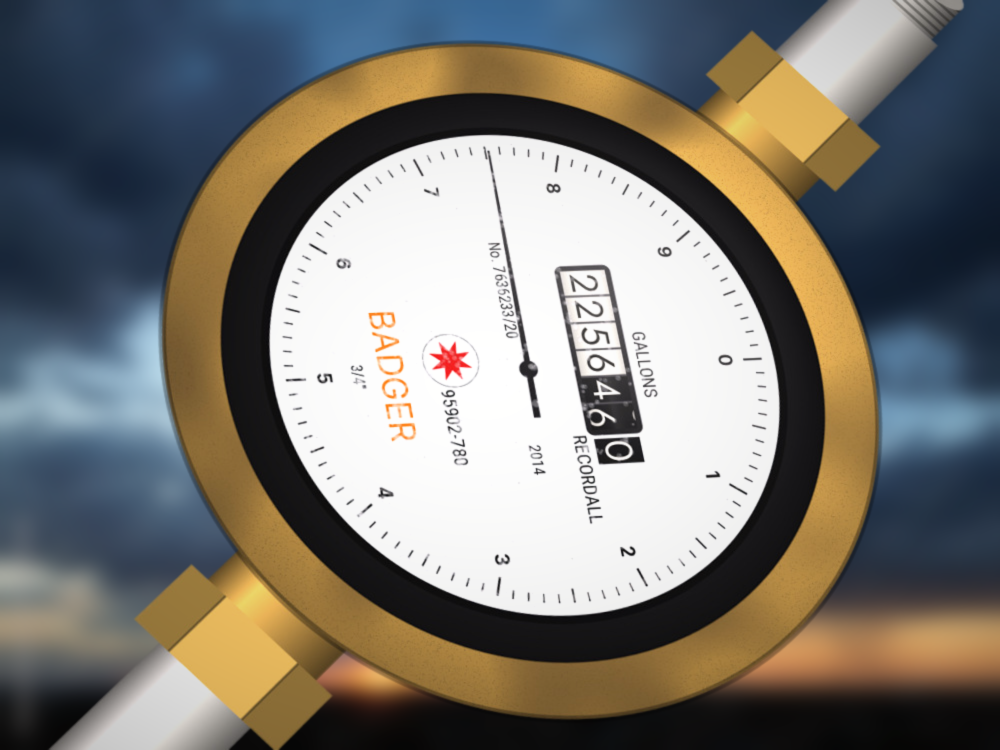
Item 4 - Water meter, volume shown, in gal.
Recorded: 2256457.5 gal
